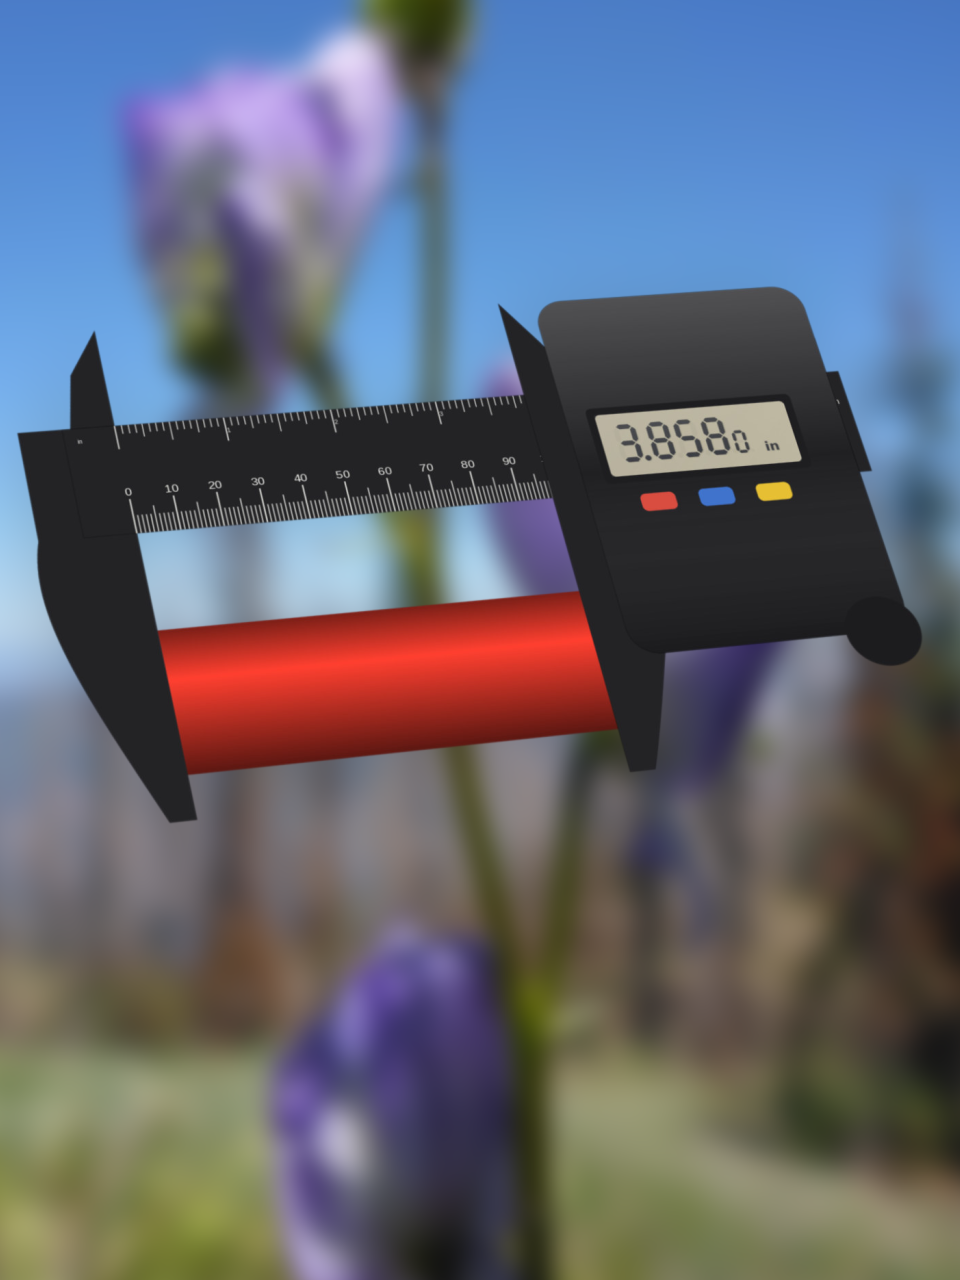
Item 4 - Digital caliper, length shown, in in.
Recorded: 3.8580 in
